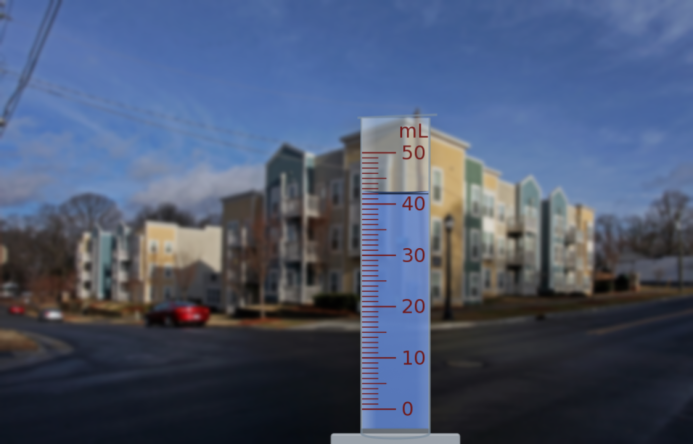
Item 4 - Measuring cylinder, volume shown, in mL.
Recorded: 42 mL
